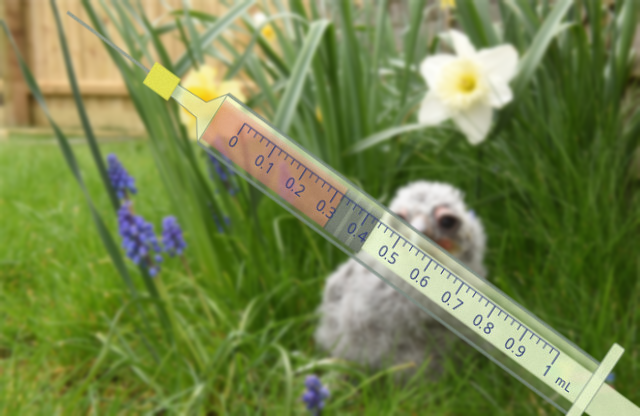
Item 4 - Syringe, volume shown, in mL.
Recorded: 0.32 mL
